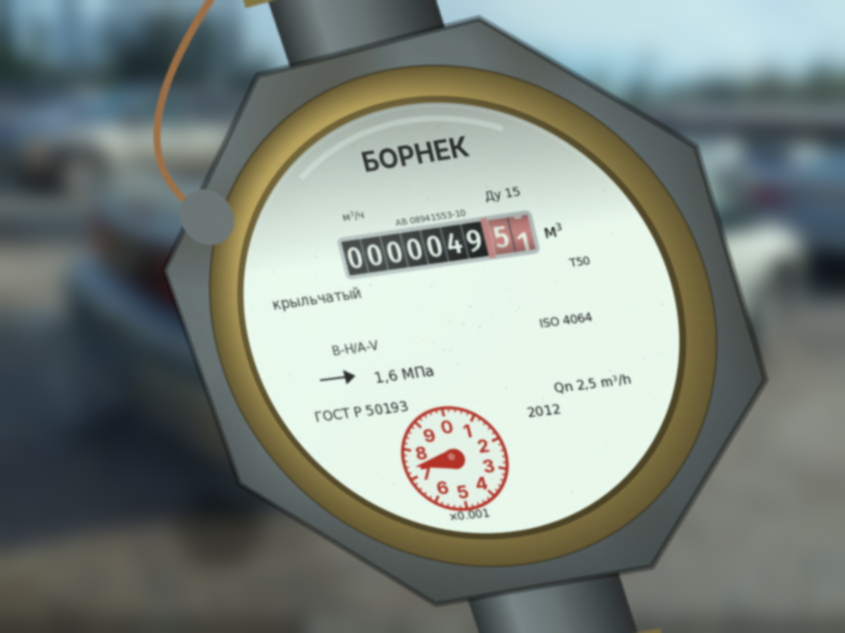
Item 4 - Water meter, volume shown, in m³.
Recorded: 49.507 m³
